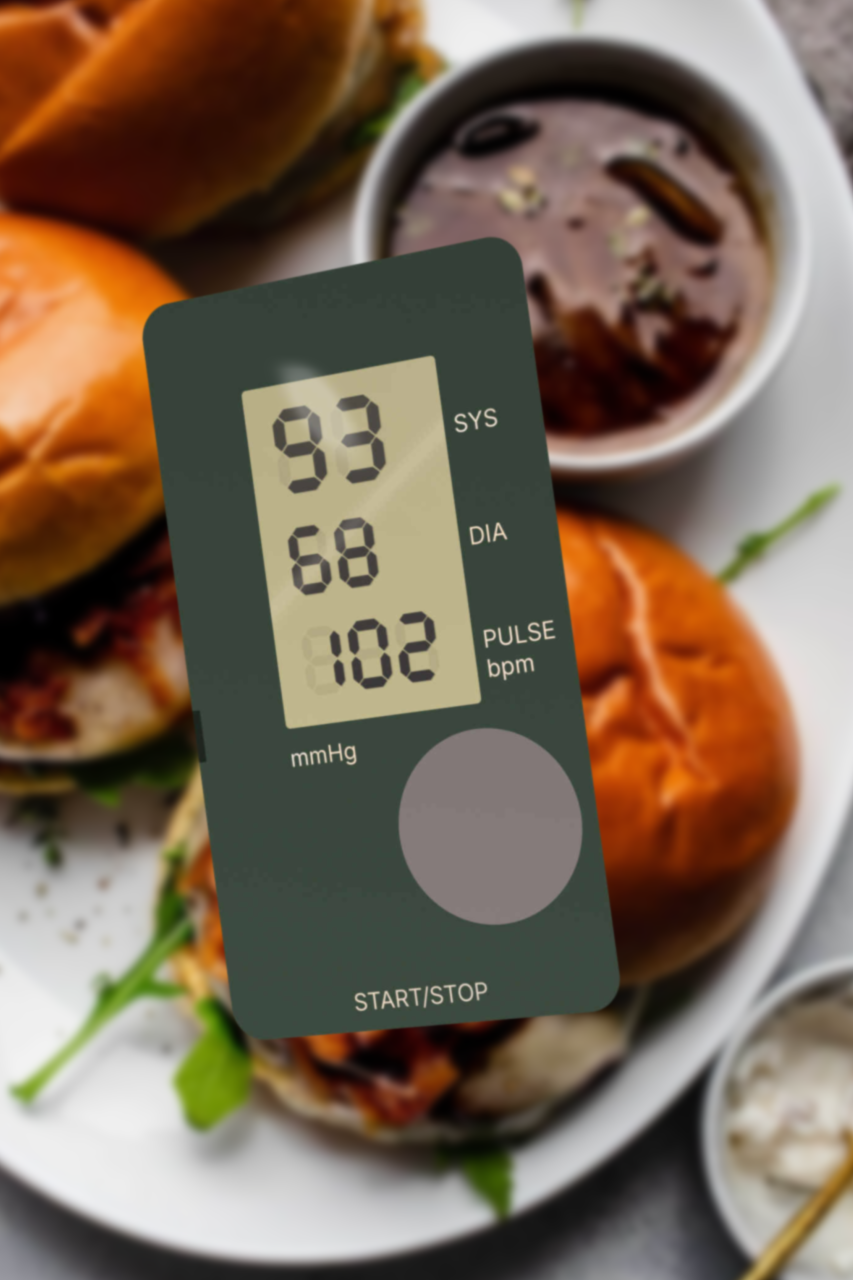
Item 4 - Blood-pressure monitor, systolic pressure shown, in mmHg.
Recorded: 93 mmHg
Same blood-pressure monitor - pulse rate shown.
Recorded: 102 bpm
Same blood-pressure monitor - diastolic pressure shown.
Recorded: 68 mmHg
